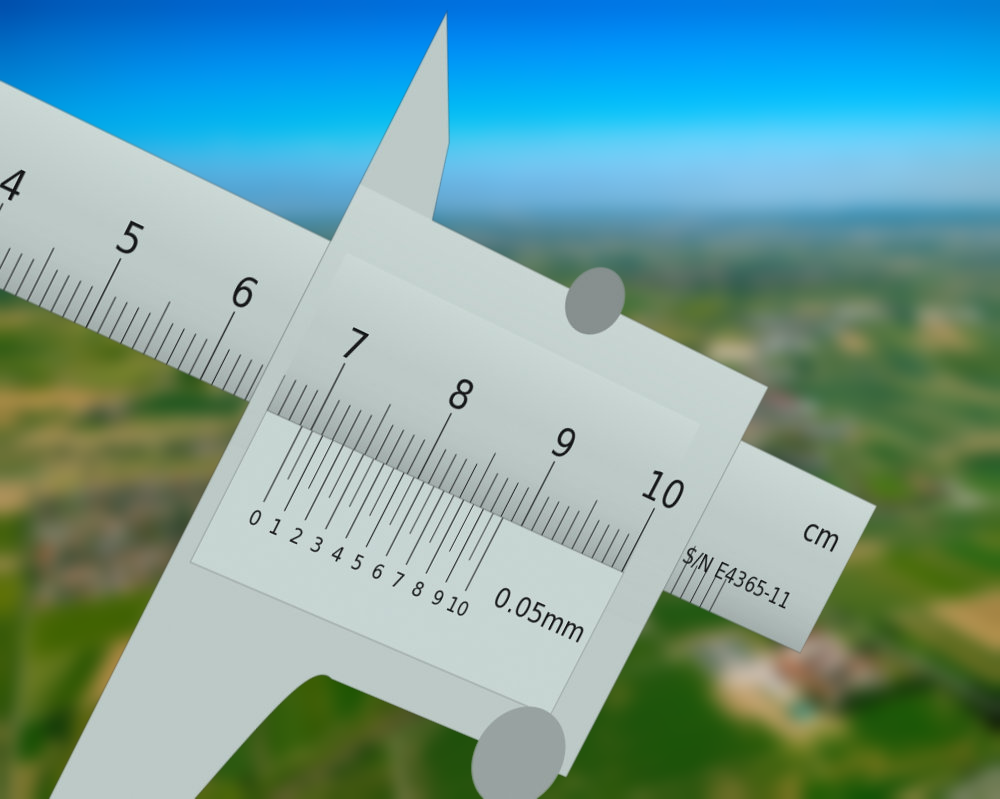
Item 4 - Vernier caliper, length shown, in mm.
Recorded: 69.2 mm
